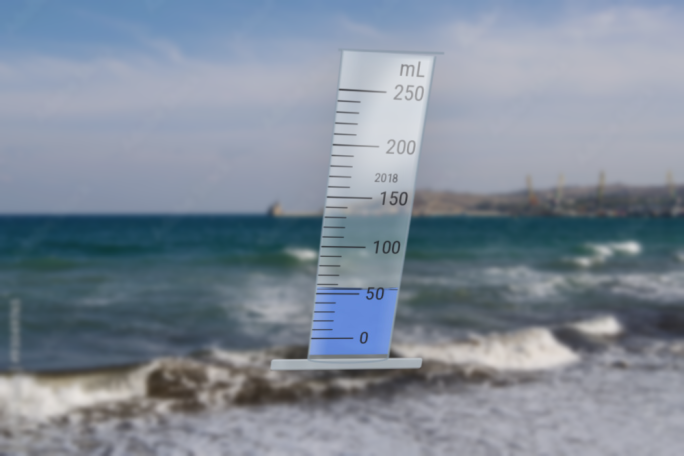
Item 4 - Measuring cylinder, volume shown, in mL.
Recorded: 55 mL
